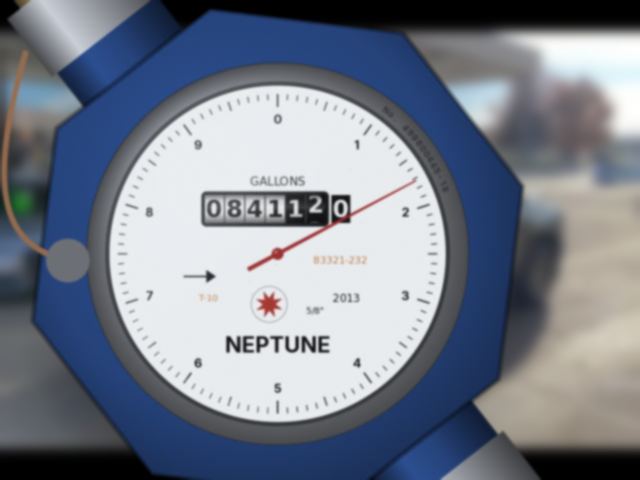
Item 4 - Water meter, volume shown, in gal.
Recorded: 841121.7 gal
